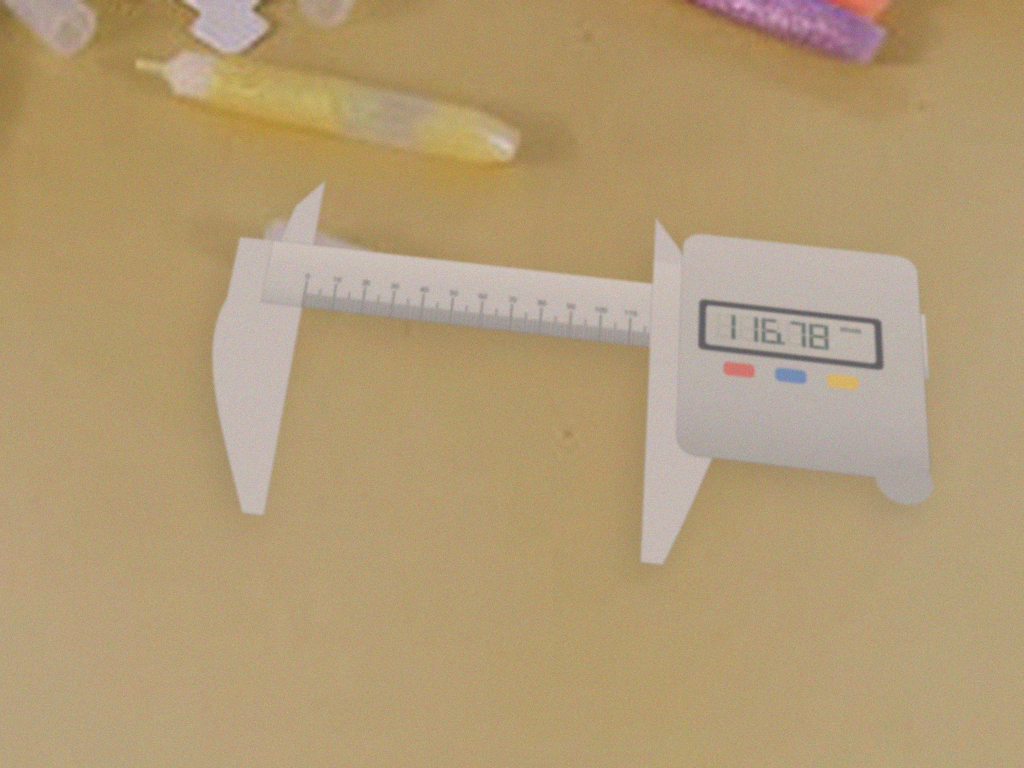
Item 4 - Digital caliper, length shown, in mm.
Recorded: 116.78 mm
